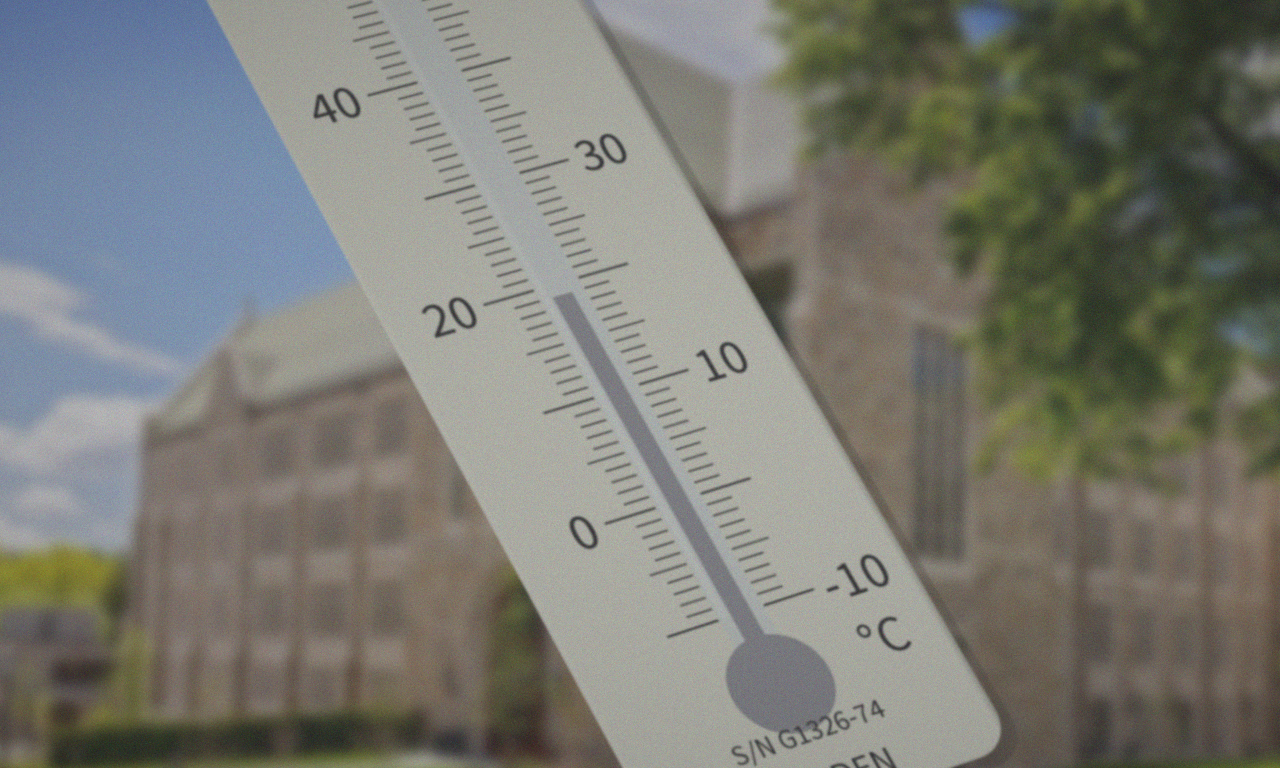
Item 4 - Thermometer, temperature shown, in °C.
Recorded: 19 °C
